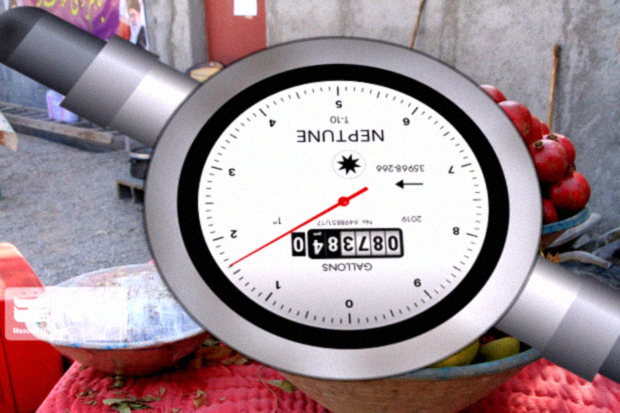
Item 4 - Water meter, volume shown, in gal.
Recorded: 873841.6 gal
